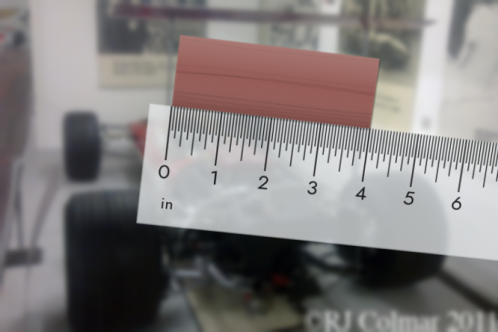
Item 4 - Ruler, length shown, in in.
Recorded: 4 in
